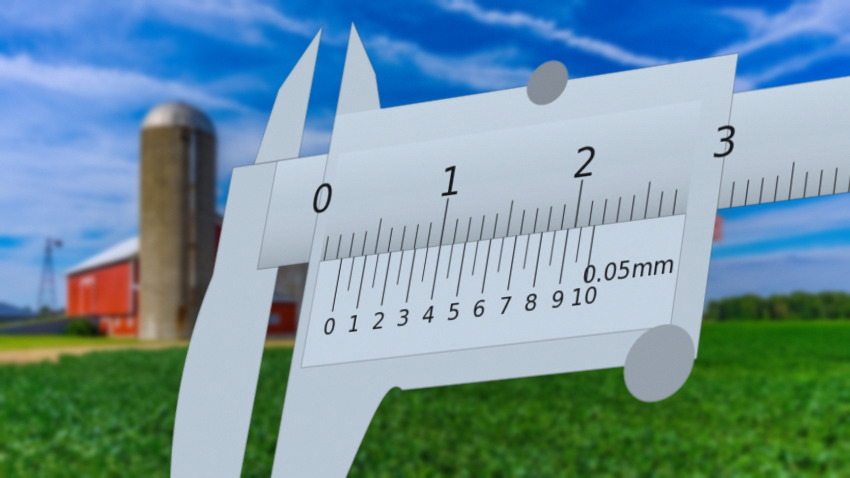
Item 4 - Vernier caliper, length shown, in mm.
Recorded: 2.4 mm
